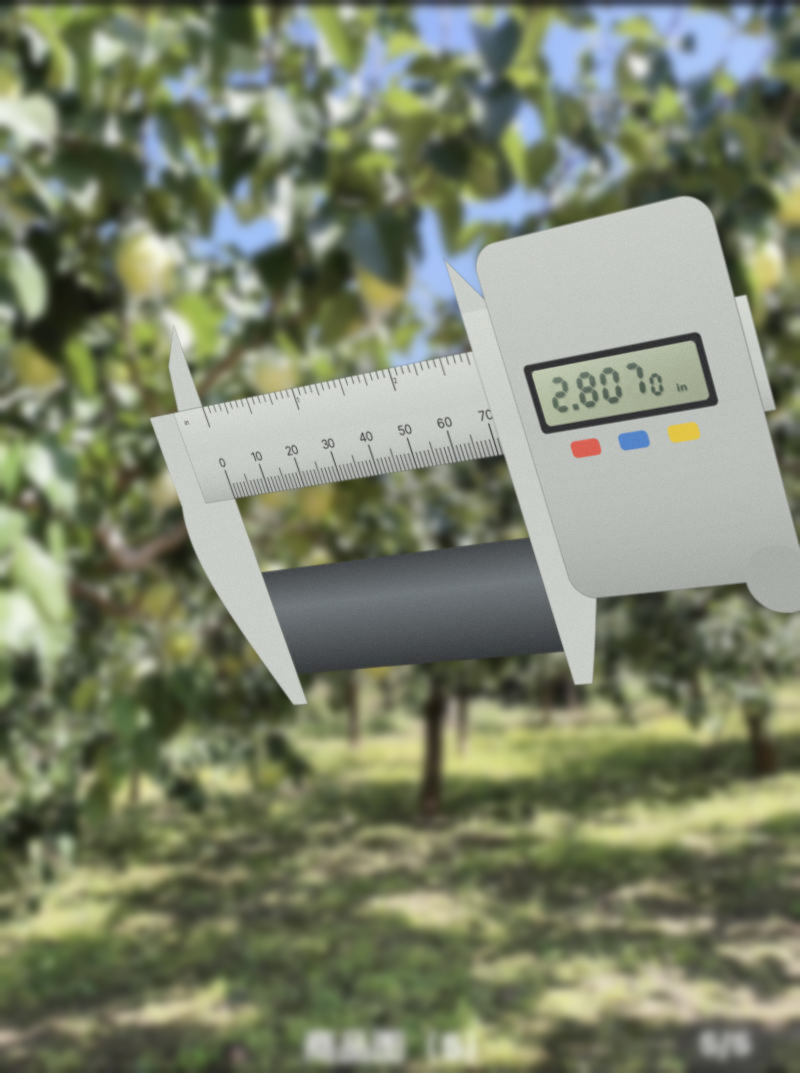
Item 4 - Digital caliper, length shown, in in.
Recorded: 2.8070 in
